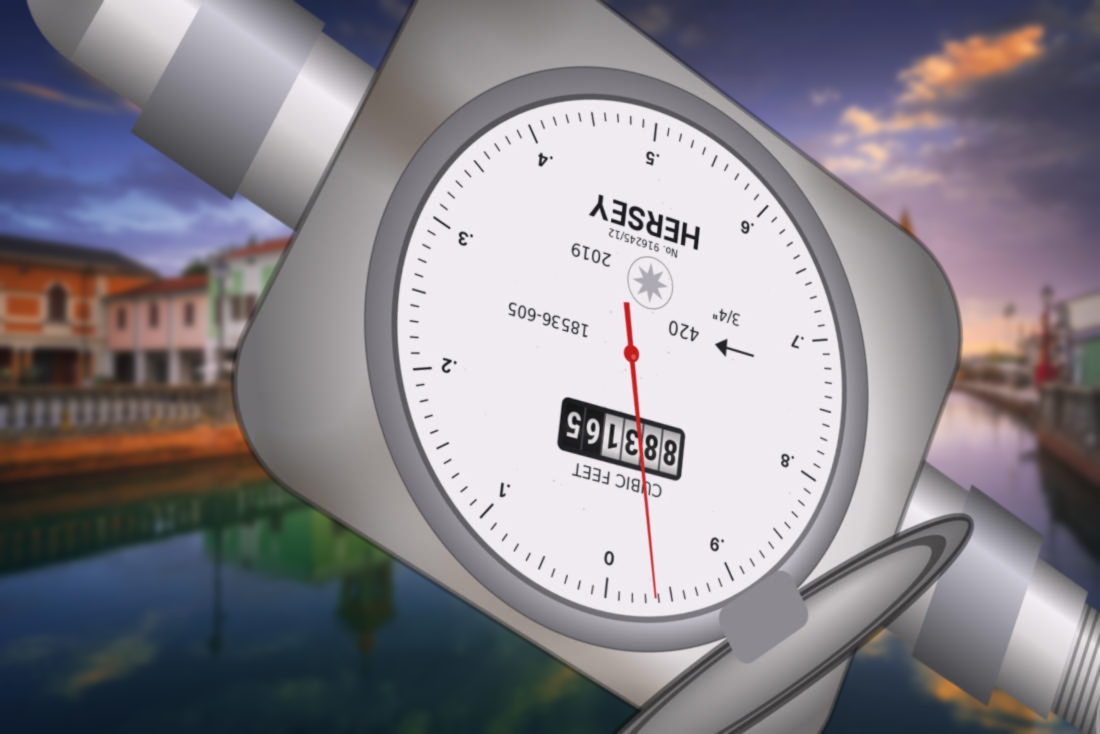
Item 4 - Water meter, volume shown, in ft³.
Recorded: 883164.96 ft³
